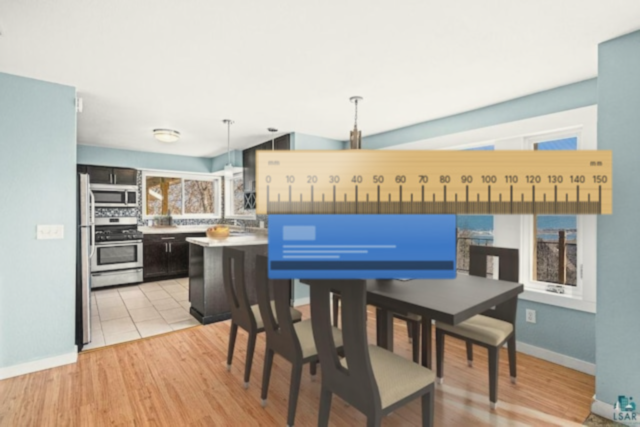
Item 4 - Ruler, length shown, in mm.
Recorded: 85 mm
